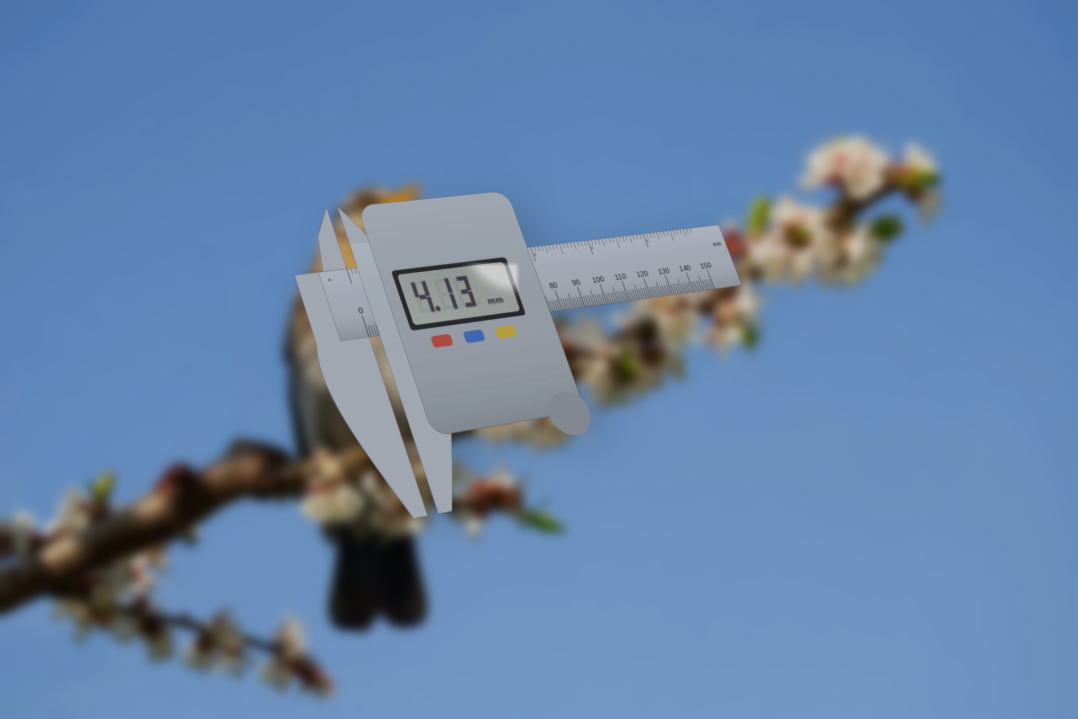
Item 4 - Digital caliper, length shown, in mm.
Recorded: 4.13 mm
